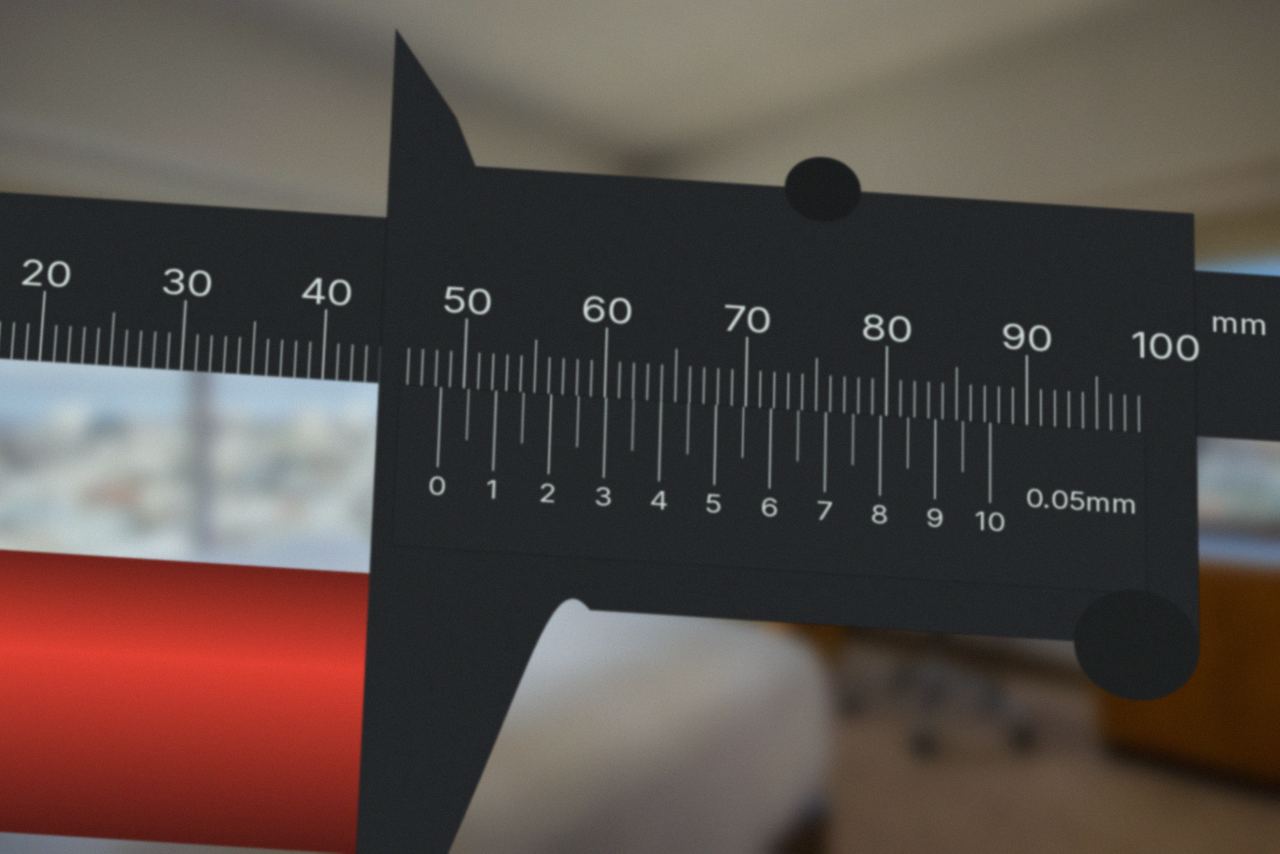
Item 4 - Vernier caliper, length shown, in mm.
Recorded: 48.4 mm
